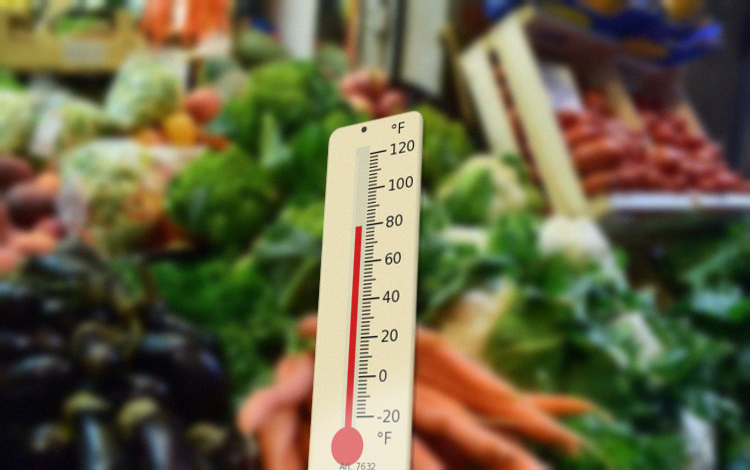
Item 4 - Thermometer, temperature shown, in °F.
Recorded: 80 °F
